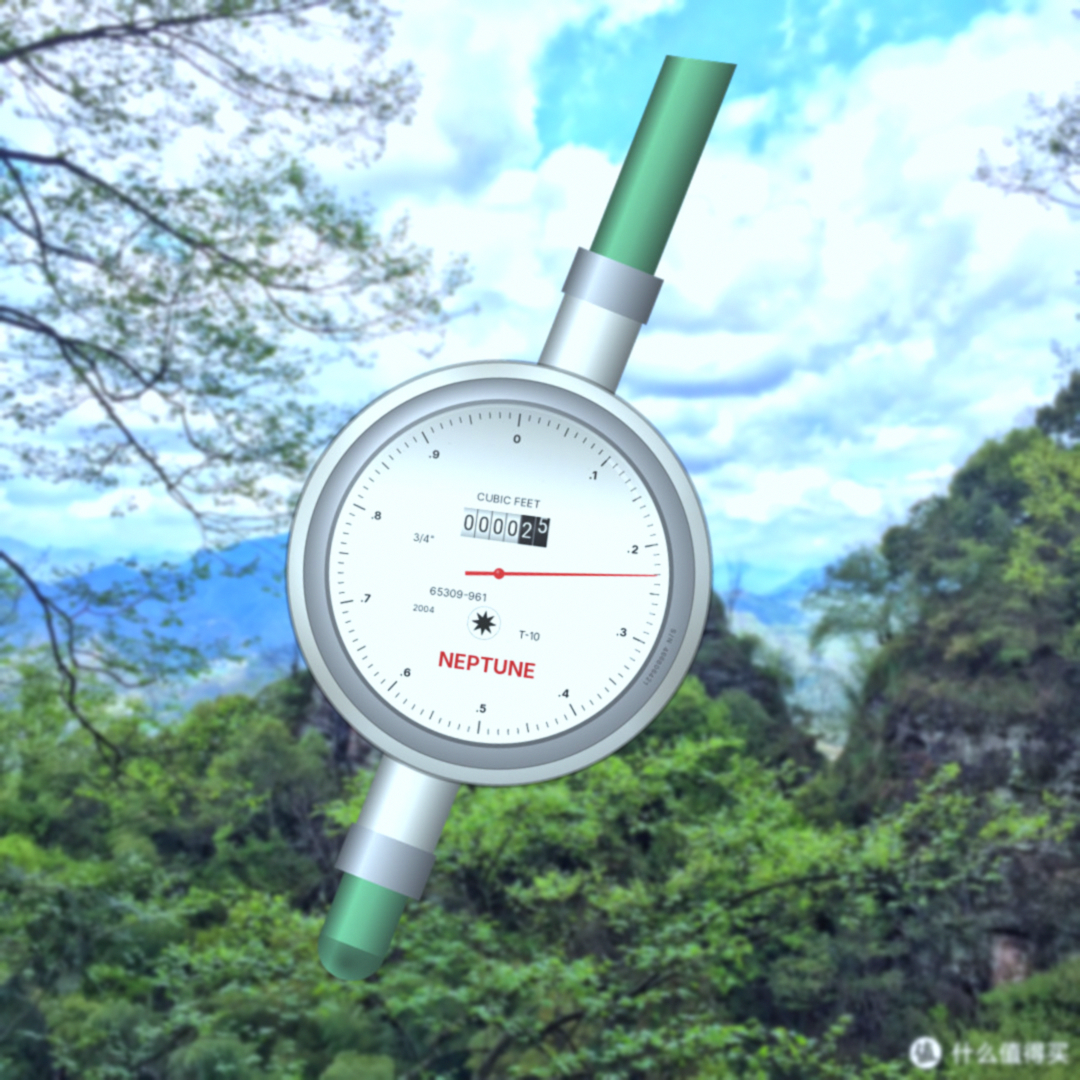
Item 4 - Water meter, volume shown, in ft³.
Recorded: 25.23 ft³
